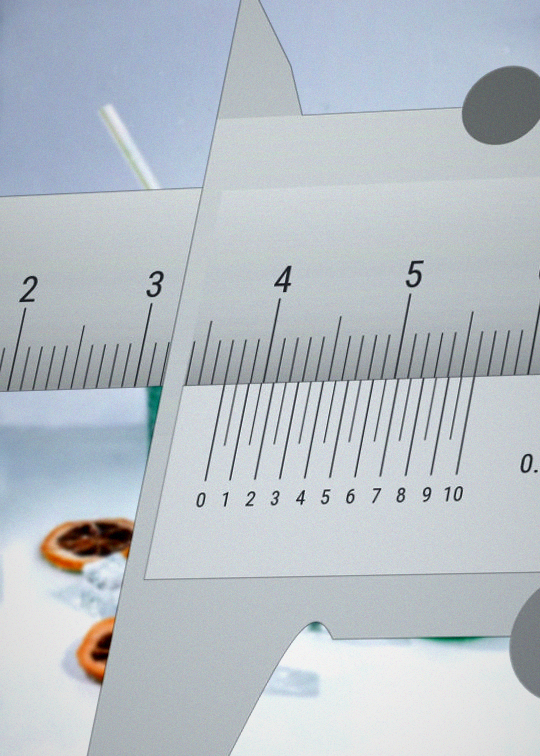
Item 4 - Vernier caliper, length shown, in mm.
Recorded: 37.0 mm
